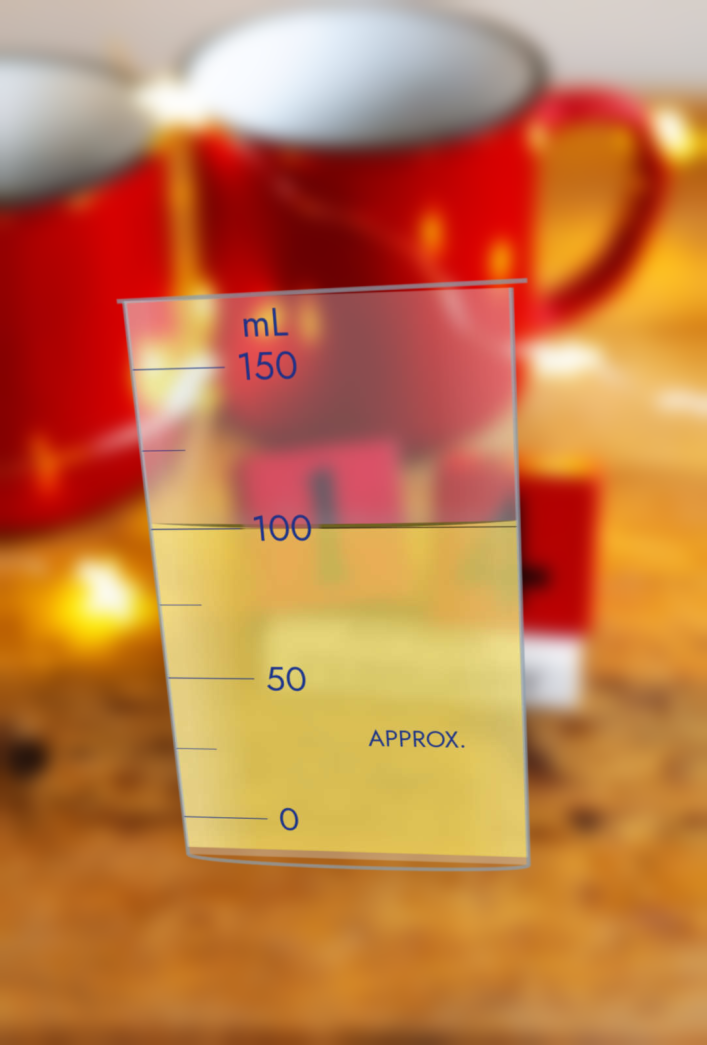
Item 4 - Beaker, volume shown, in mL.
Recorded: 100 mL
